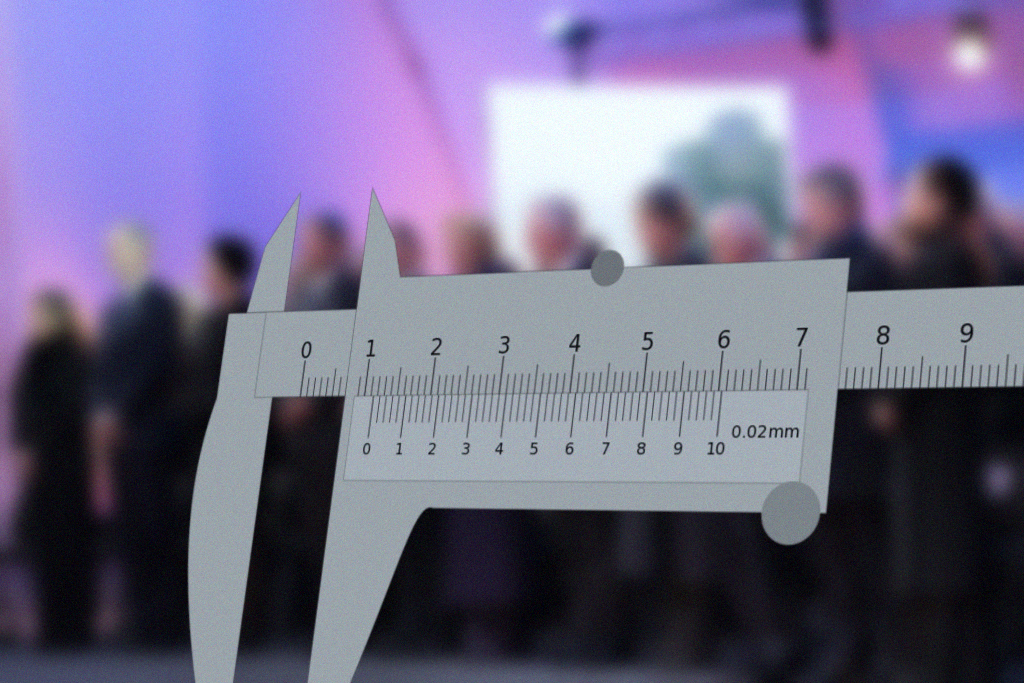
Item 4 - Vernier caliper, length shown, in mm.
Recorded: 11.4 mm
